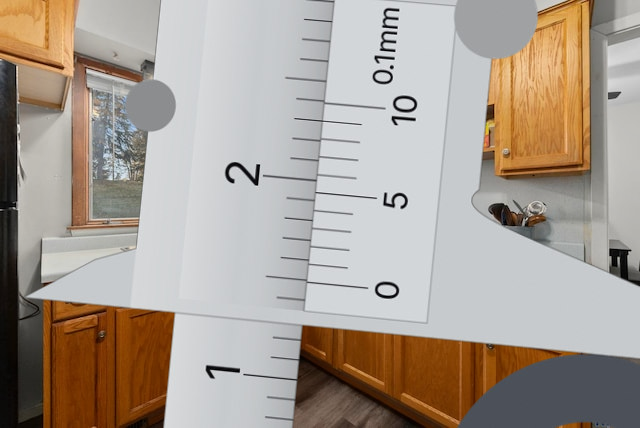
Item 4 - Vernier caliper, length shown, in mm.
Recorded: 14.9 mm
